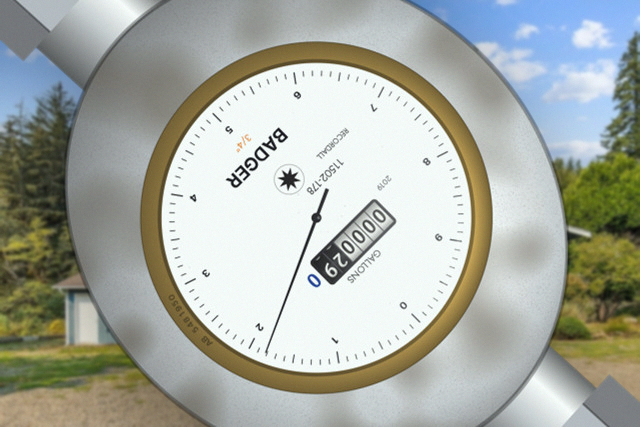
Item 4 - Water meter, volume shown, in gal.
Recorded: 291.8 gal
